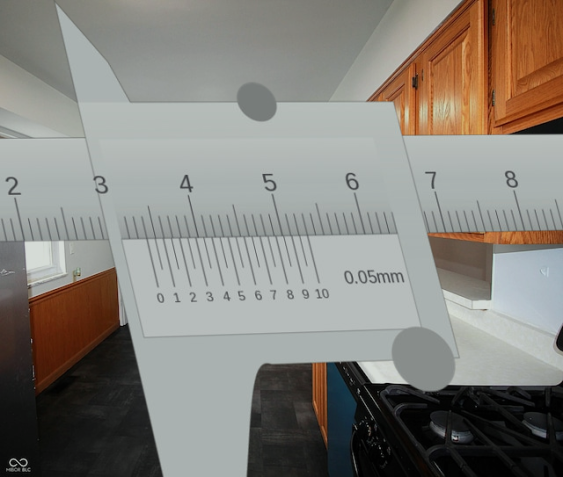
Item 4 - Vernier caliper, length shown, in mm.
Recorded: 34.0 mm
